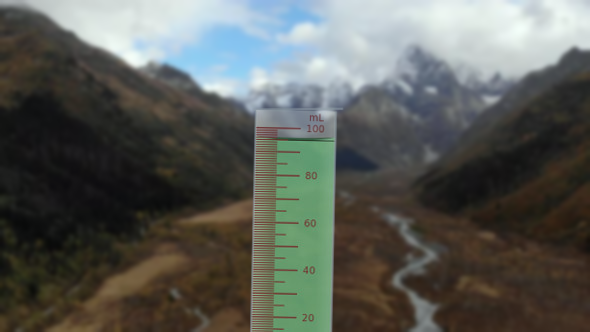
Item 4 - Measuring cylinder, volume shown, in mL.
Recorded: 95 mL
